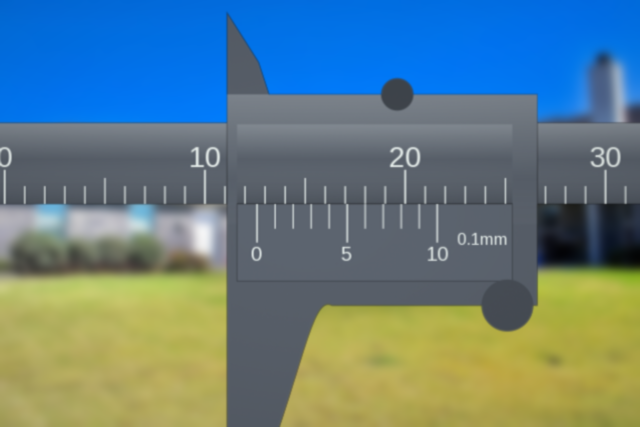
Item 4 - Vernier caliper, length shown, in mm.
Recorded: 12.6 mm
